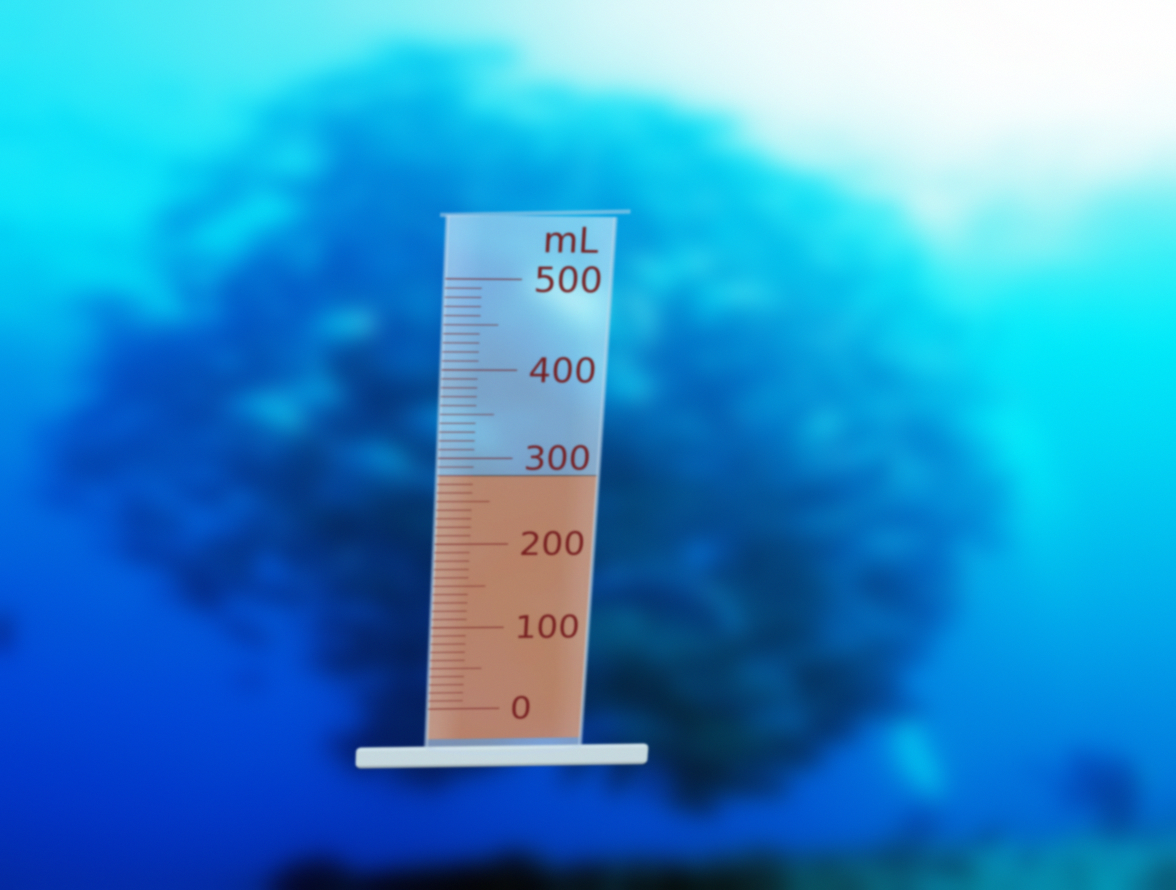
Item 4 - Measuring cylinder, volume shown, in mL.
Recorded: 280 mL
